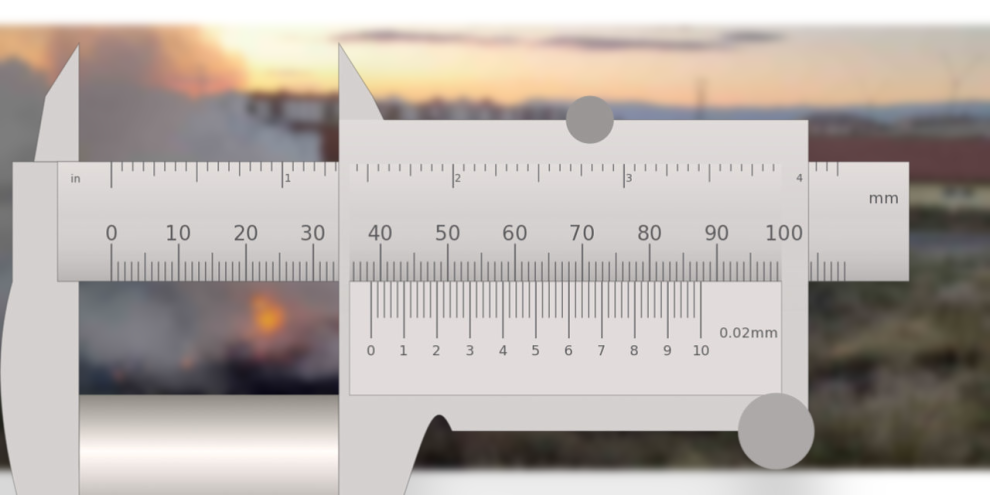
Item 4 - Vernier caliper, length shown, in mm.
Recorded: 38.6 mm
